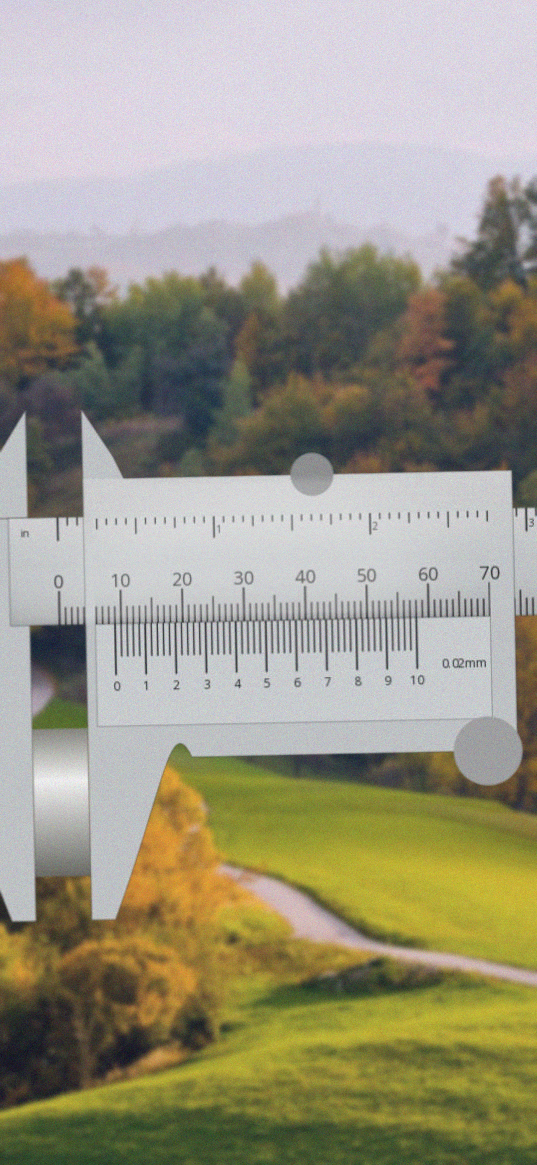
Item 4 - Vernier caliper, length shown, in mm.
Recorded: 9.0 mm
